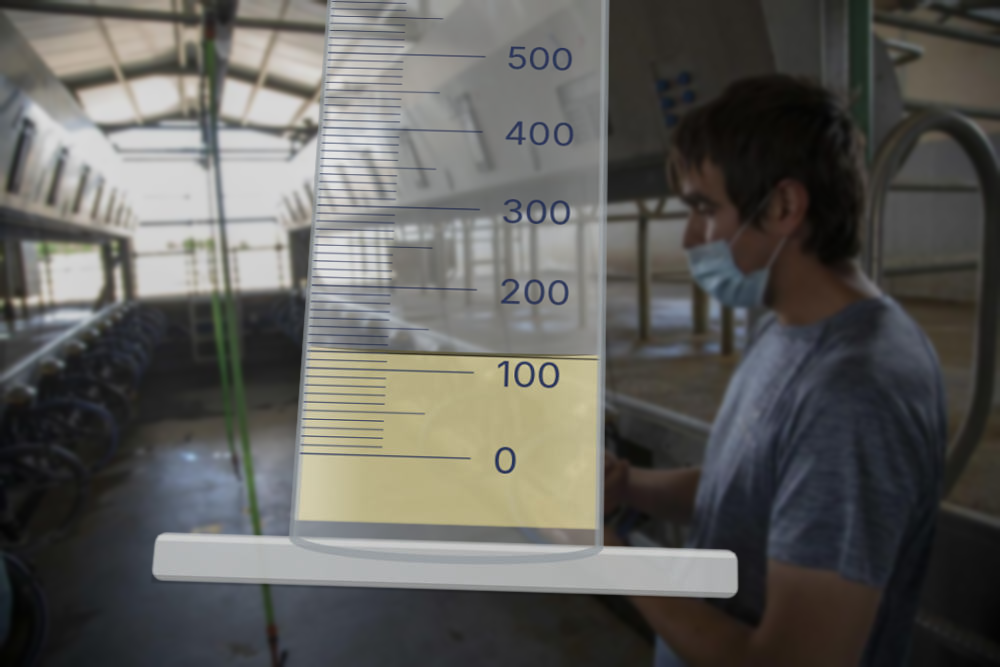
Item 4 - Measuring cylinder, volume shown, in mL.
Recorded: 120 mL
